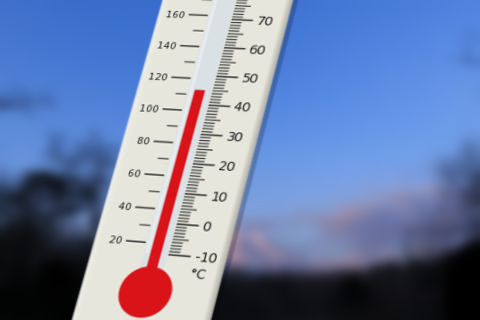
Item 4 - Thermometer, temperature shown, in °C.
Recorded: 45 °C
